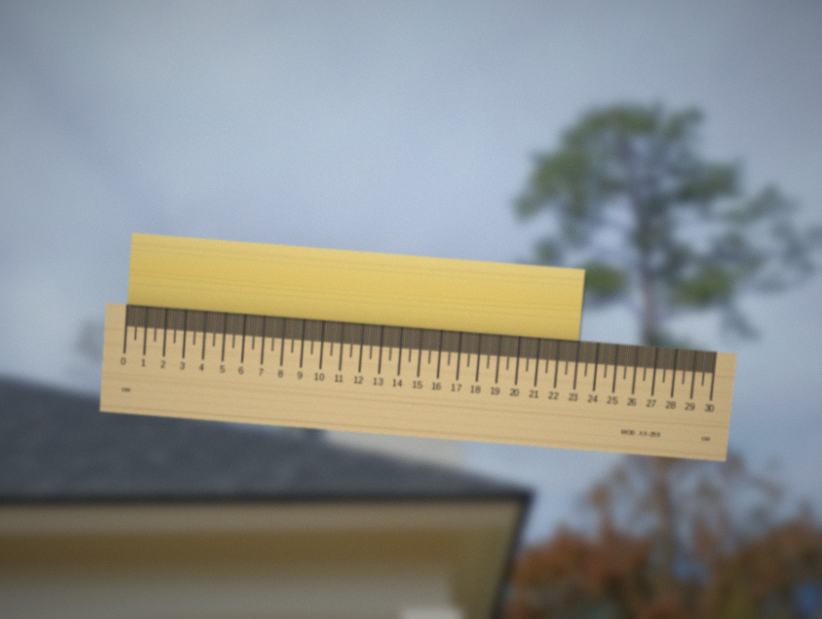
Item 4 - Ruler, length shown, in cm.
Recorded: 23 cm
